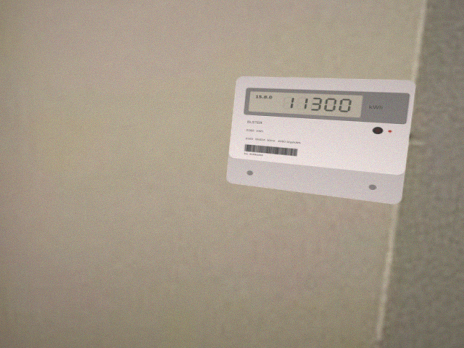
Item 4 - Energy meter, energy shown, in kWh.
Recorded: 11300 kWh
